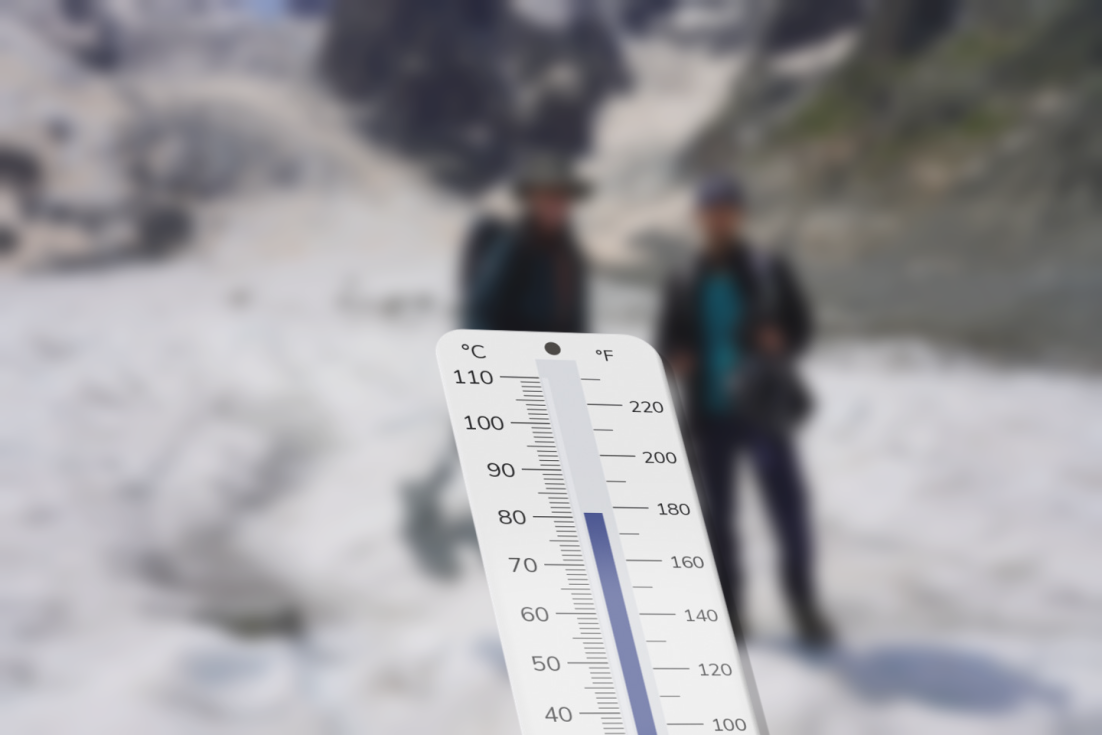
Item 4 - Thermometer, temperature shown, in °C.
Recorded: 81 °C
